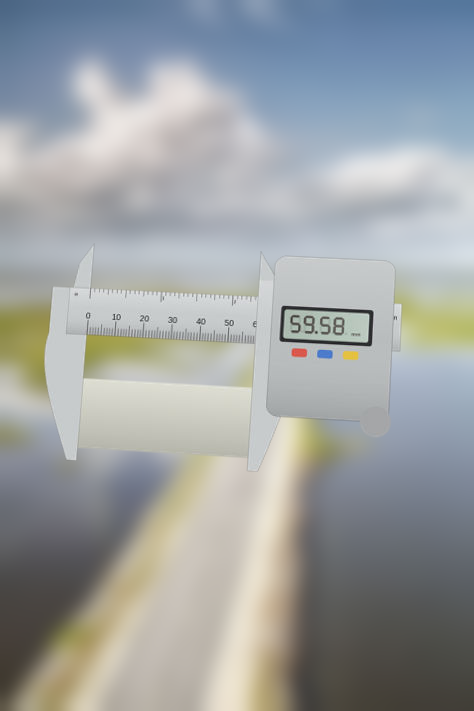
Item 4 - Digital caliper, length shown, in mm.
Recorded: 59.58 mm
